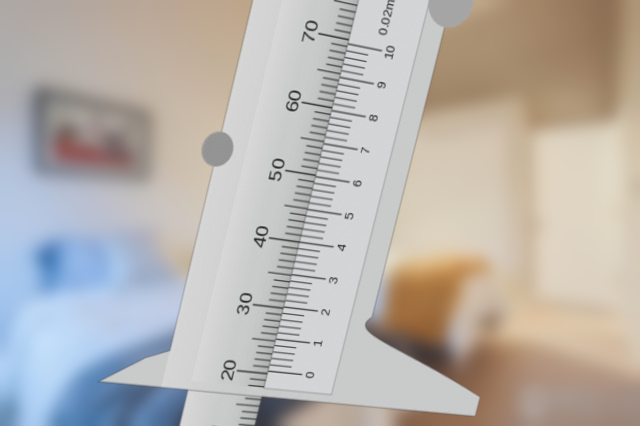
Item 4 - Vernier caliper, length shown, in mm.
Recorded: 20.4 mm
